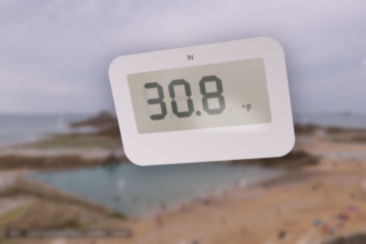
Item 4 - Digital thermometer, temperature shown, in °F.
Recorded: 30.8 °F
